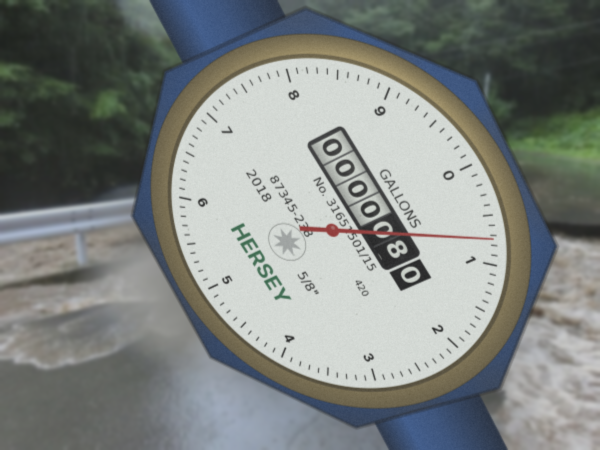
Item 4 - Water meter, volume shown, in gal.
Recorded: 80.7 gal
